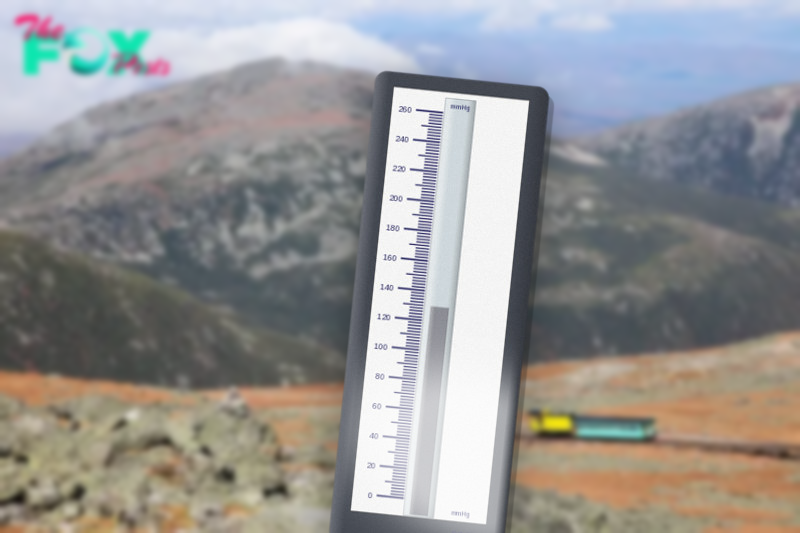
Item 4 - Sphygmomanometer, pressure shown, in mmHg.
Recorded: 130 mmHg
